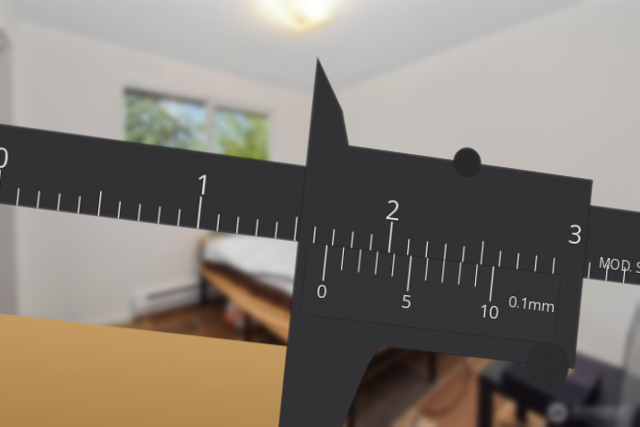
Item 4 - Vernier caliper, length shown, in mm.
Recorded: 16.7 mm
